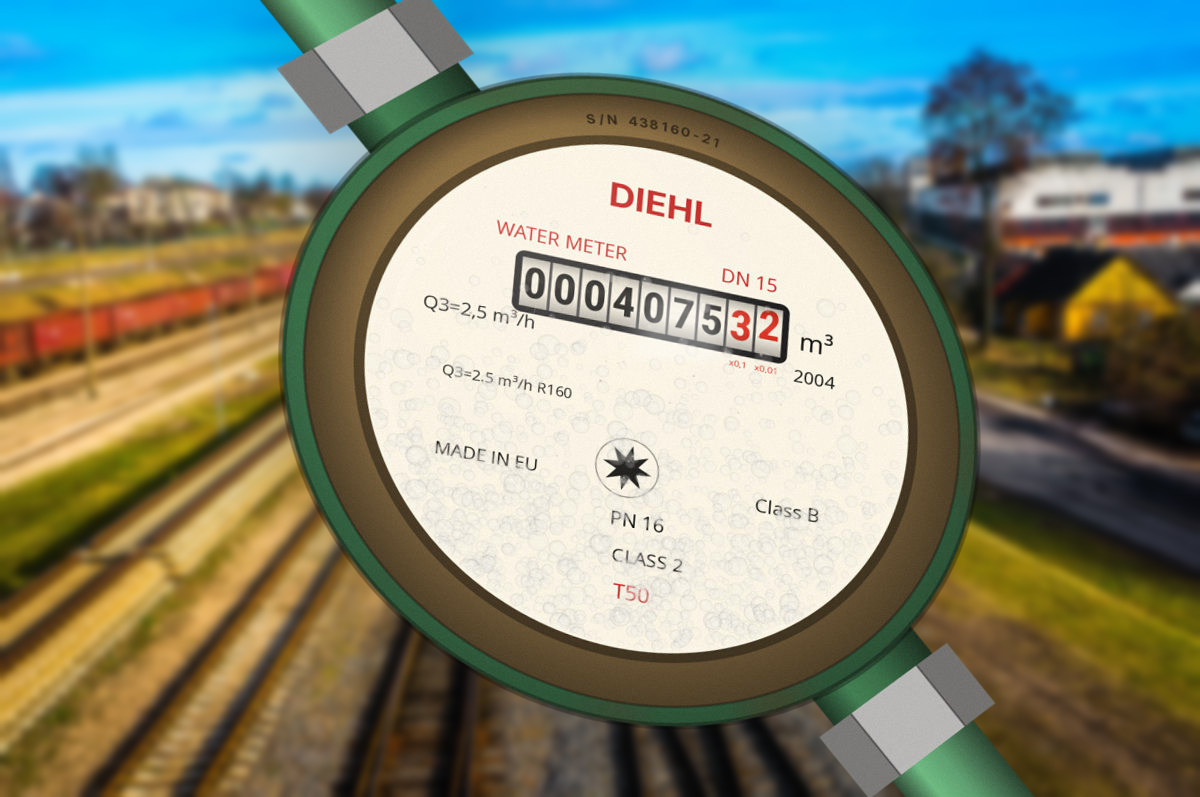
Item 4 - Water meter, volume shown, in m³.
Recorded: 4075.32 m³
